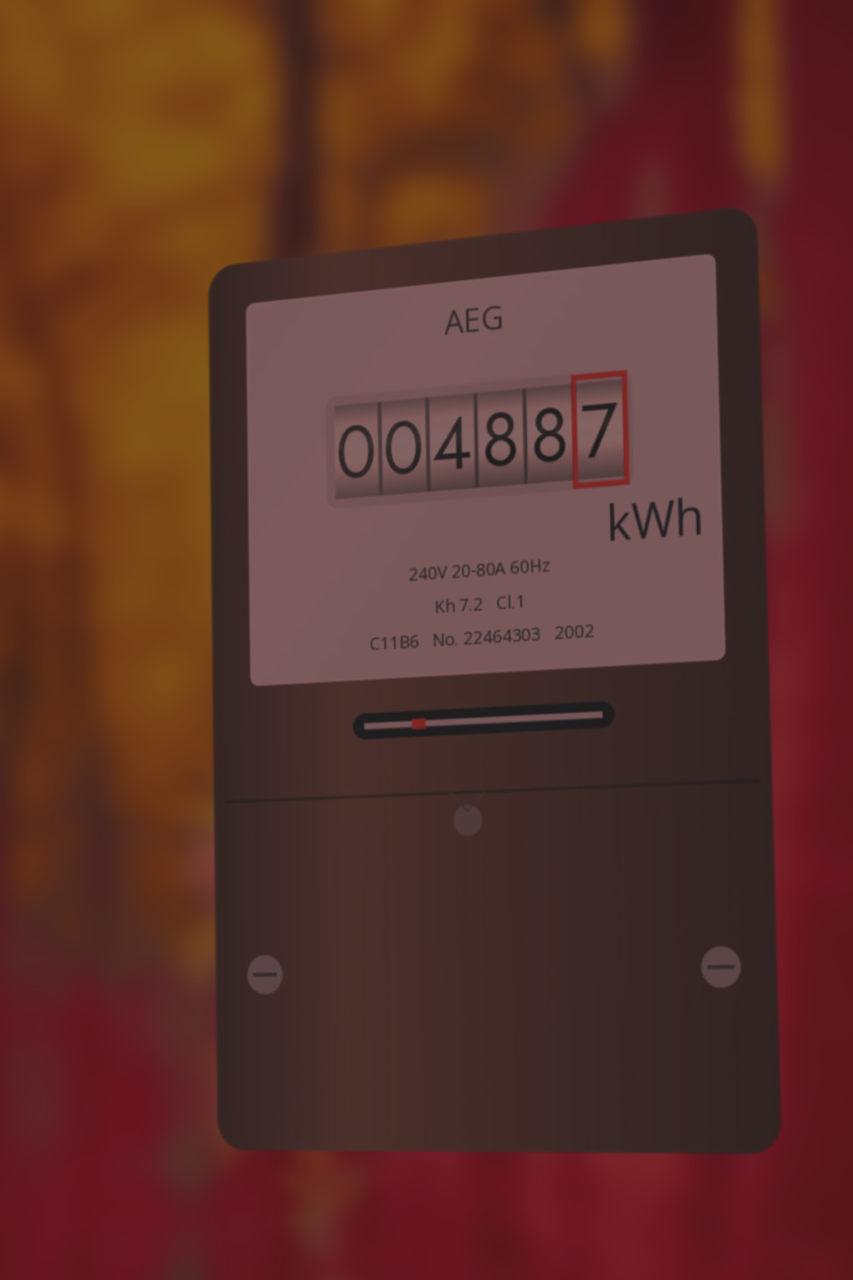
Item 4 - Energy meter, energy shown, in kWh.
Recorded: 488.7 kWh
